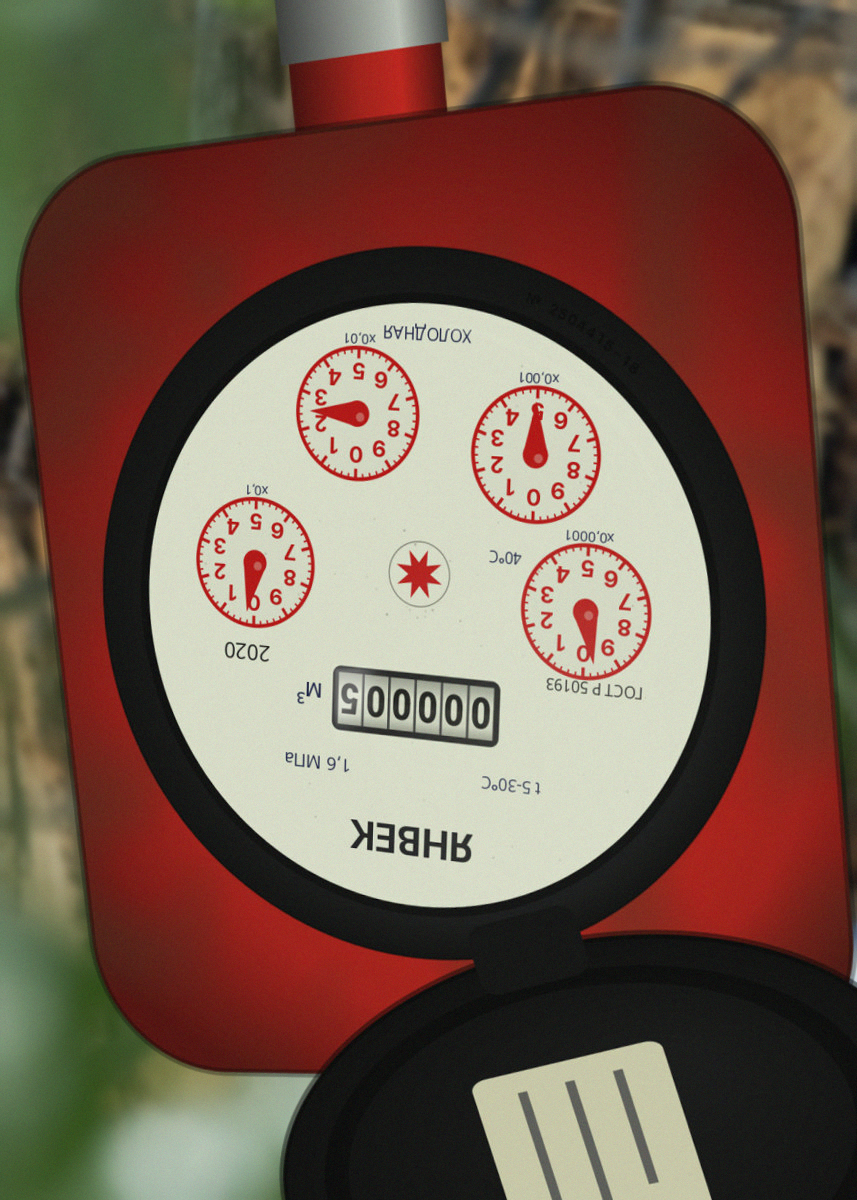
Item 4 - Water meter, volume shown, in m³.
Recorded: 5.0249 m³
